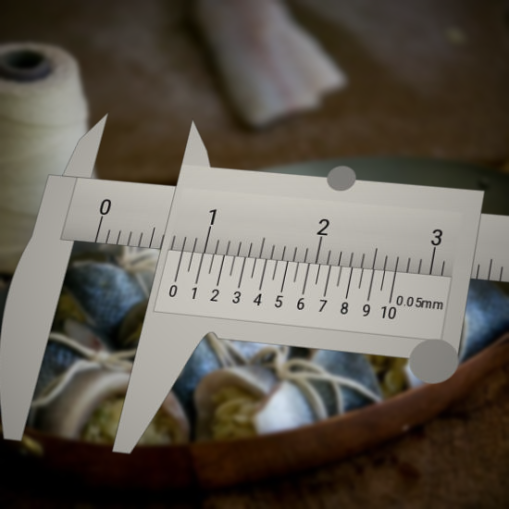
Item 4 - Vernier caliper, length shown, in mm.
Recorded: 8.0 mm
